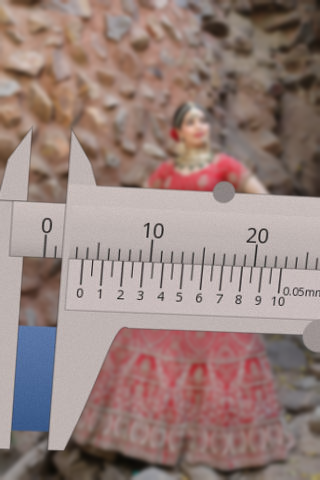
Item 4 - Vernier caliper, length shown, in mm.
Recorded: 3.6 mm
